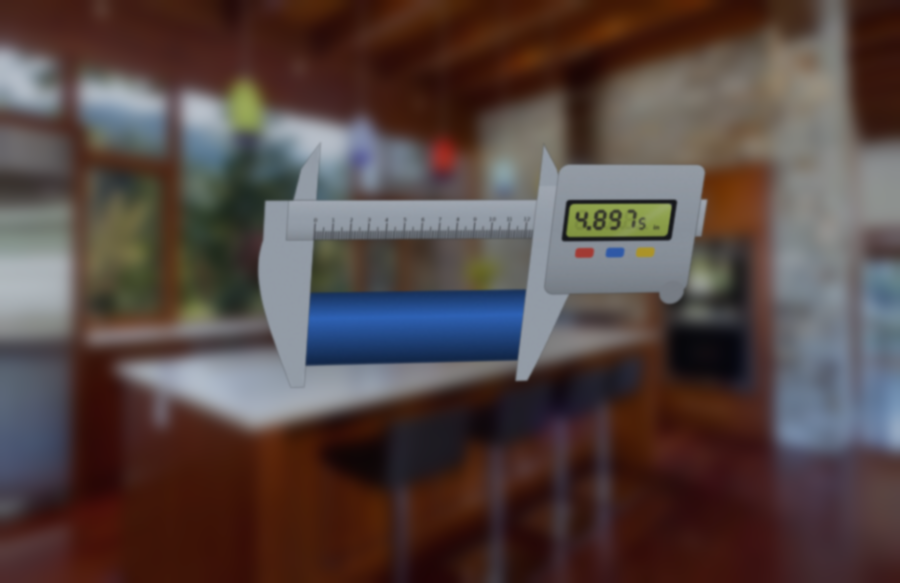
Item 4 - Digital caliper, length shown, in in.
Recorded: 4.8975 in
